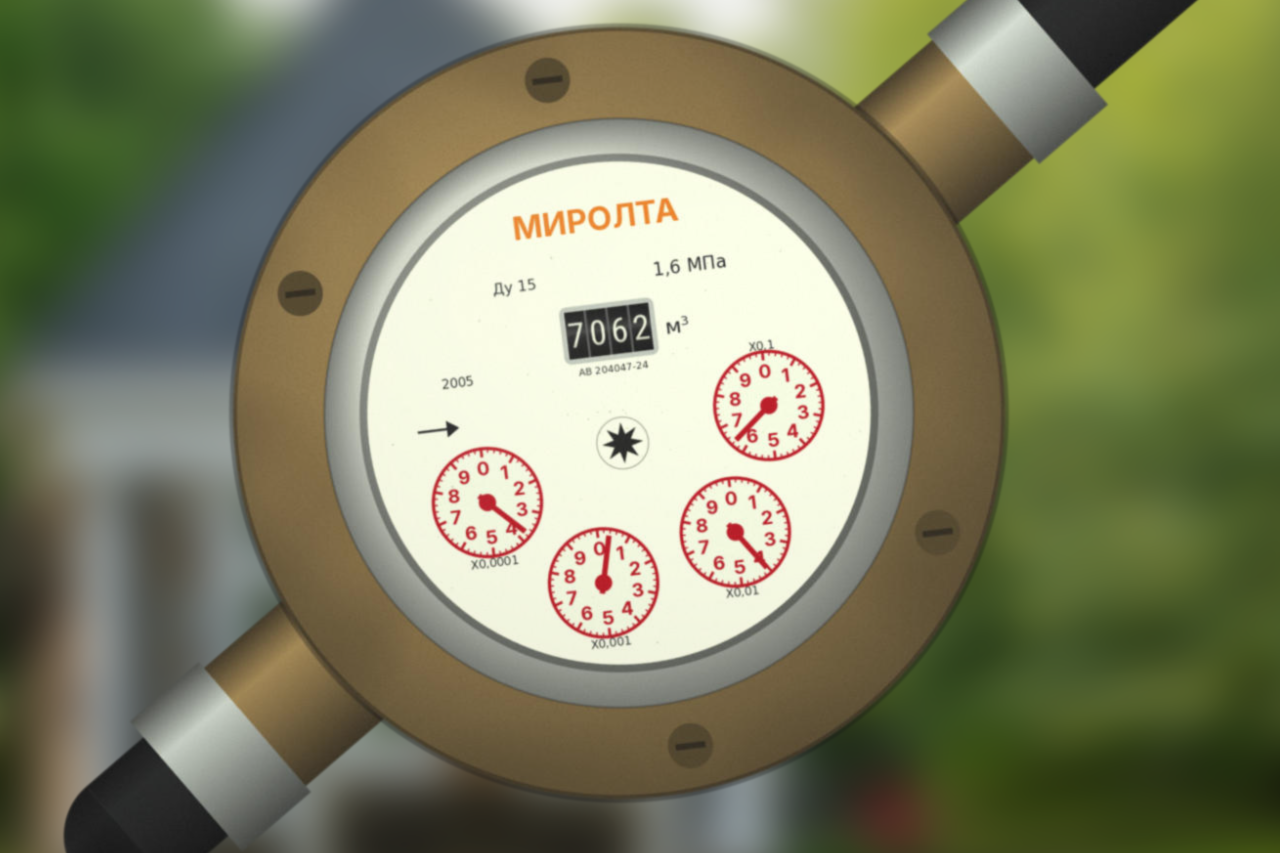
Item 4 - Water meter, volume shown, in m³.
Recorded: 7062.6403 m³
